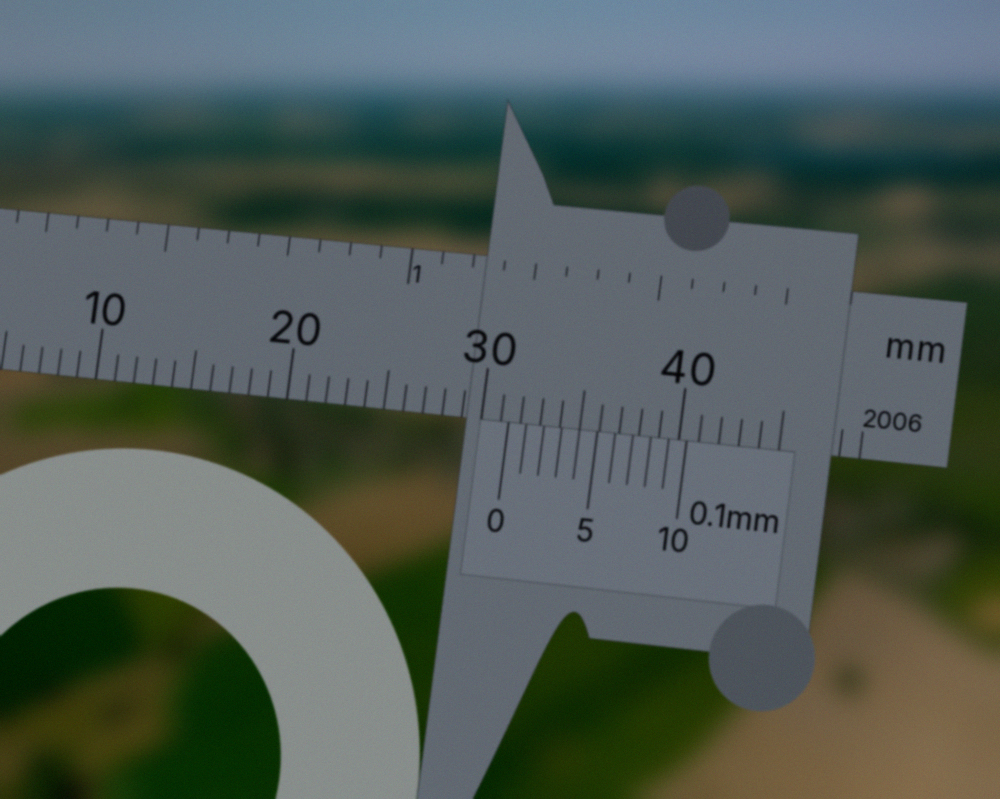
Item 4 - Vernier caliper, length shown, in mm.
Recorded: 31.4 mm
